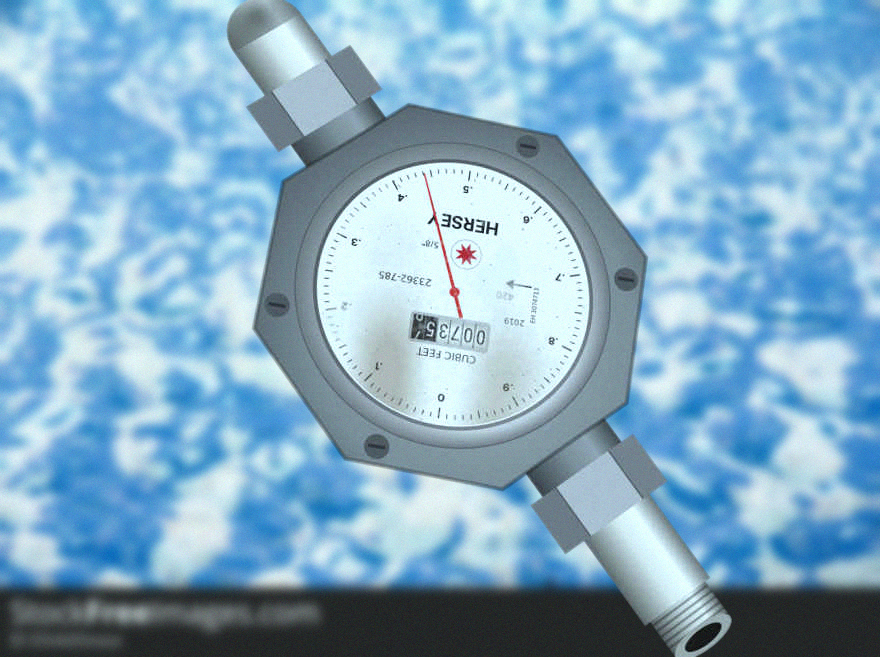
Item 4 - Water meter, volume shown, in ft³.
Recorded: 7357.44 ft³
